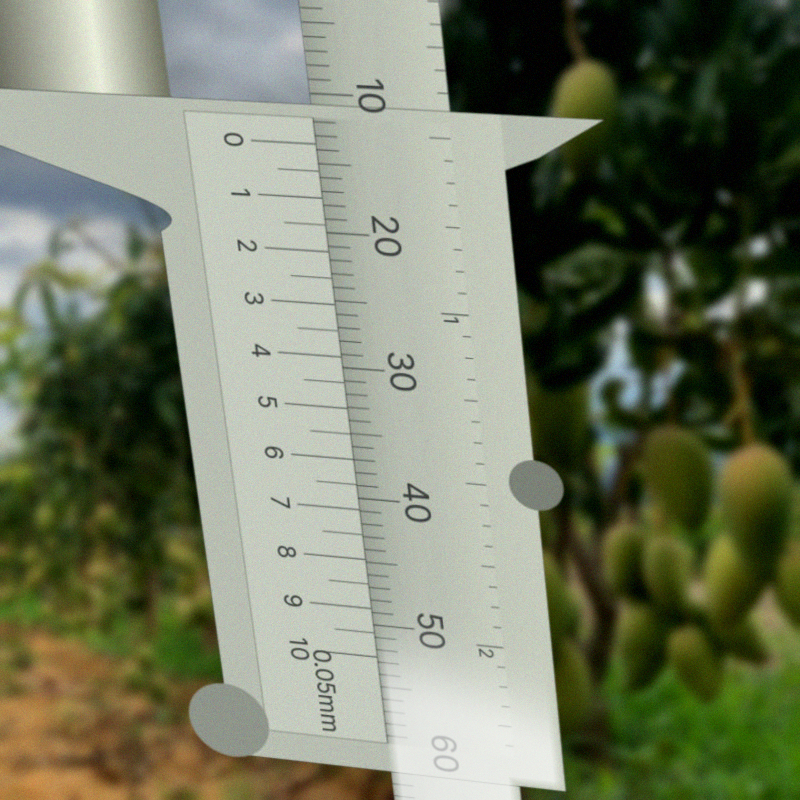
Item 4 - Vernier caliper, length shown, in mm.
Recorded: 13.6 mm
